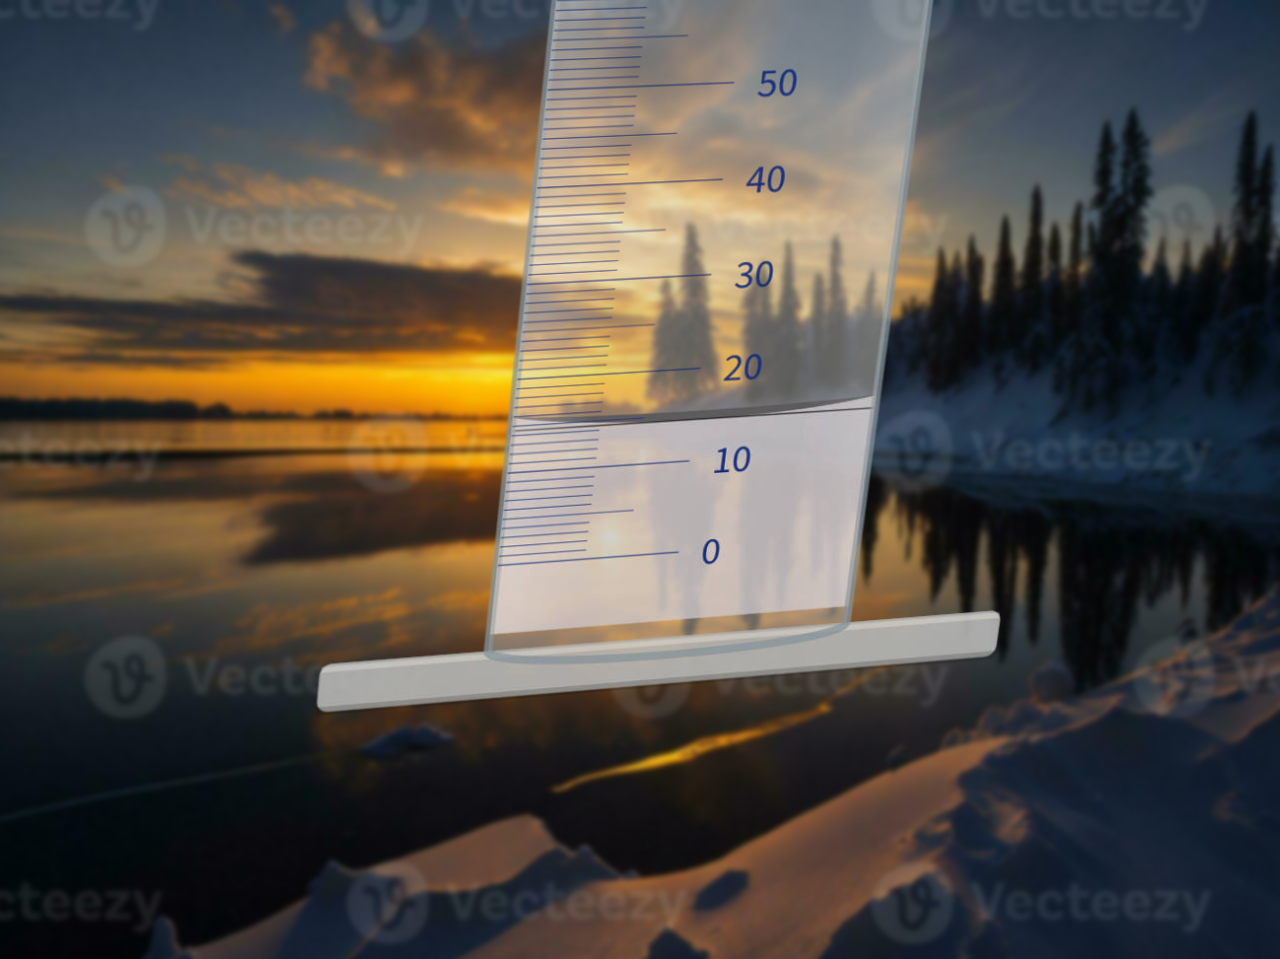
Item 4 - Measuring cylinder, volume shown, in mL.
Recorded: 14.5 mL
